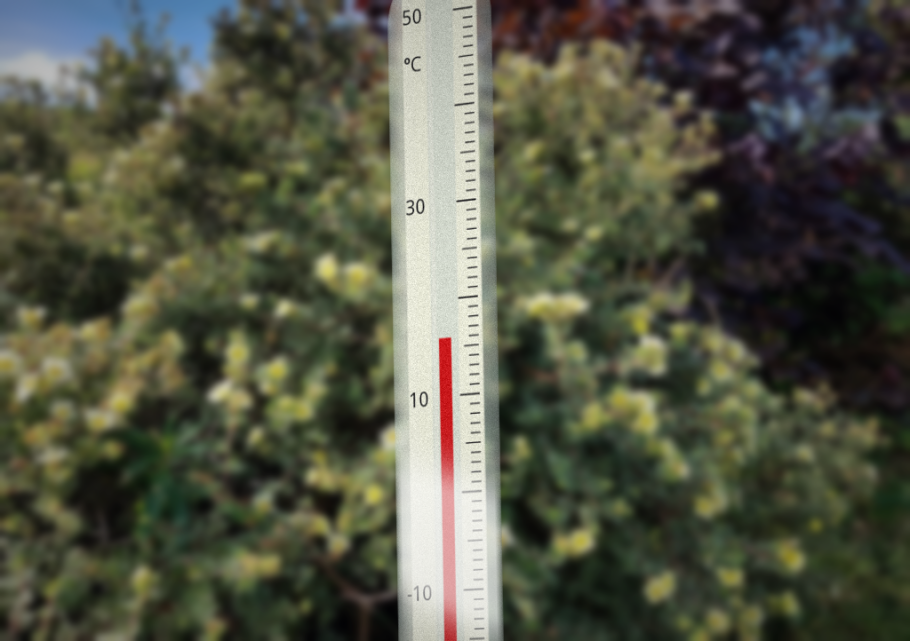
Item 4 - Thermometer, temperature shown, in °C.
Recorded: 16 °C
